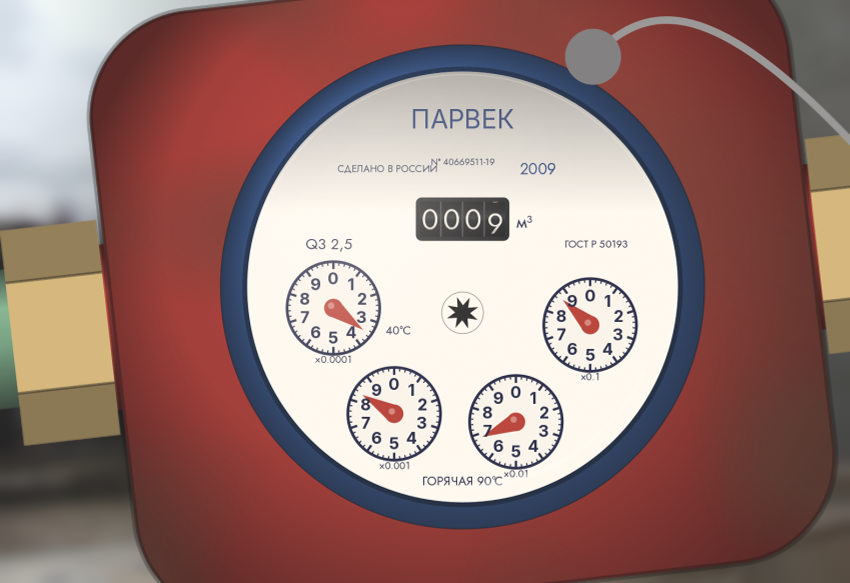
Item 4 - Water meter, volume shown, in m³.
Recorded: 8.8683 m³
